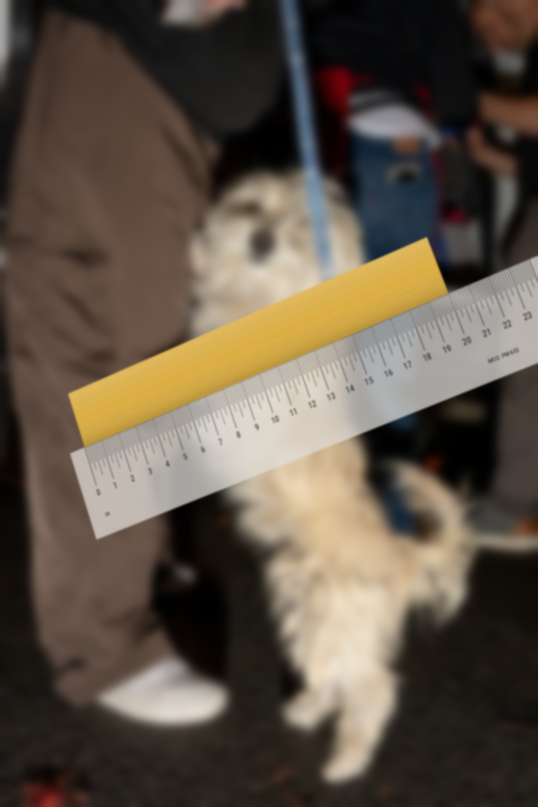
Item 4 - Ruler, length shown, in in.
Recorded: 20 in
